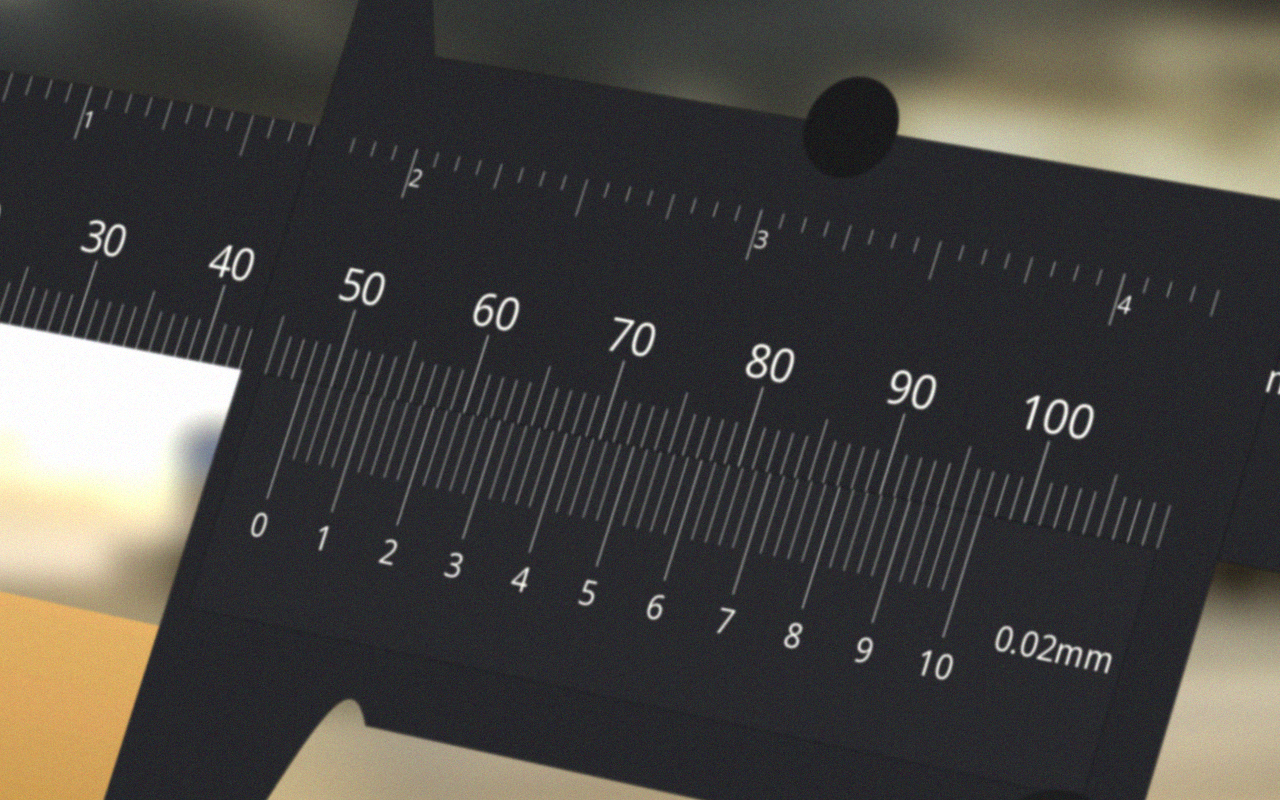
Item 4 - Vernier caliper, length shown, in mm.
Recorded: 48.0 mm
